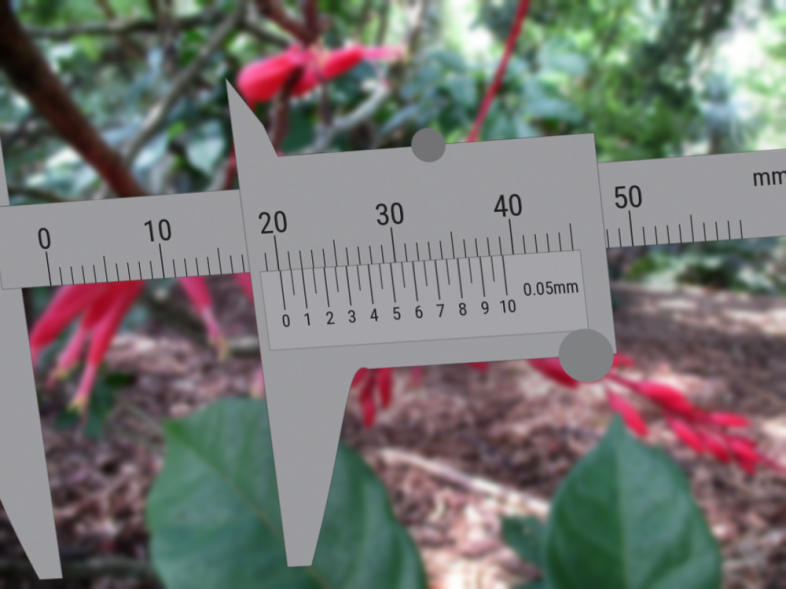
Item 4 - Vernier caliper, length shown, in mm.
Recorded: 20.1 mm
